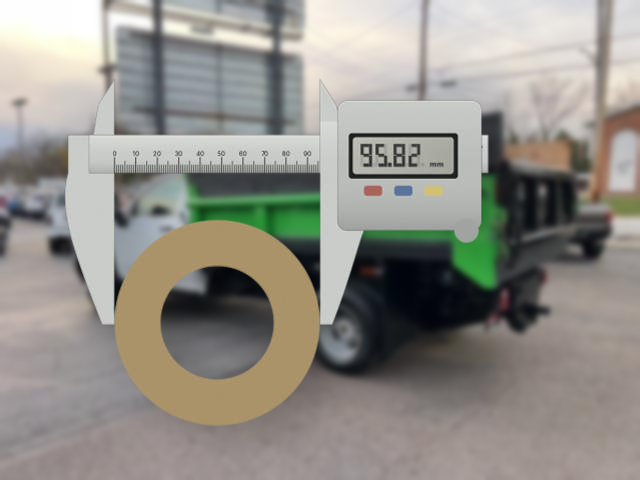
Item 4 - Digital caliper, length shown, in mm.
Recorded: 95.82 mm
